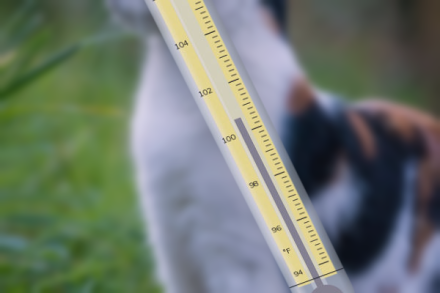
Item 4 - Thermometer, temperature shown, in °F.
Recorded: 100.6 °F
